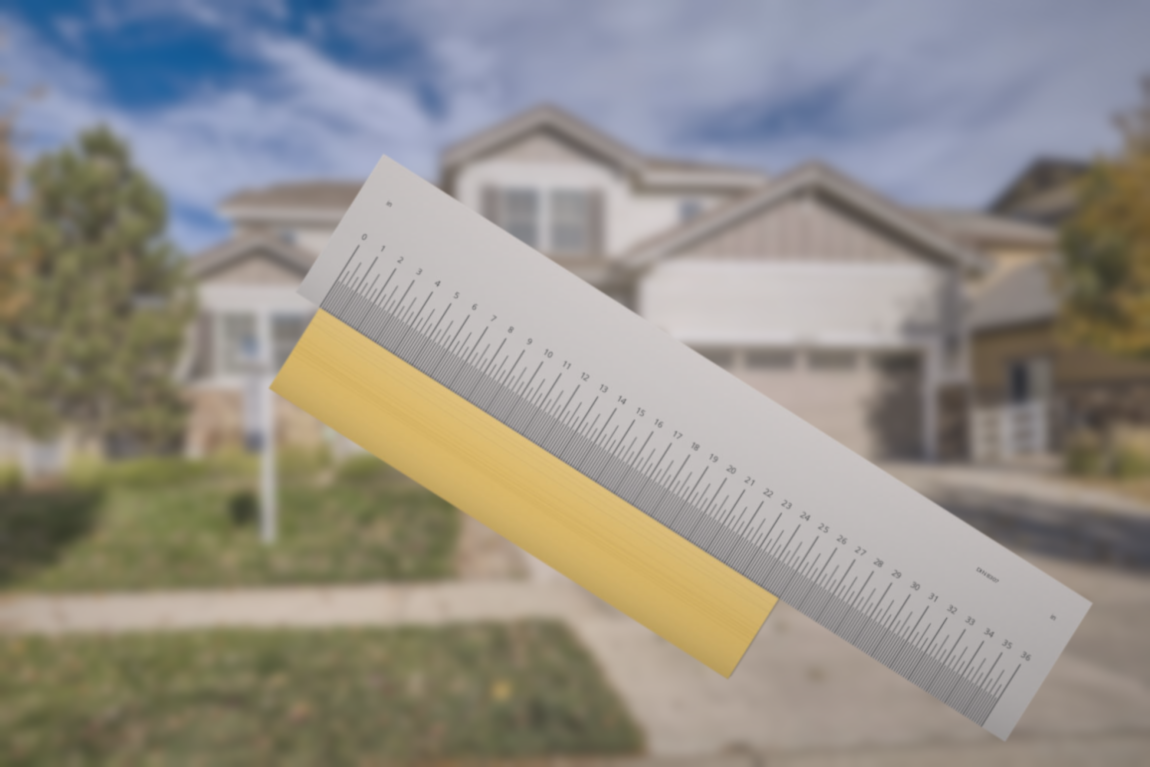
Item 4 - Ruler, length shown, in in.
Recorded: 25 in
